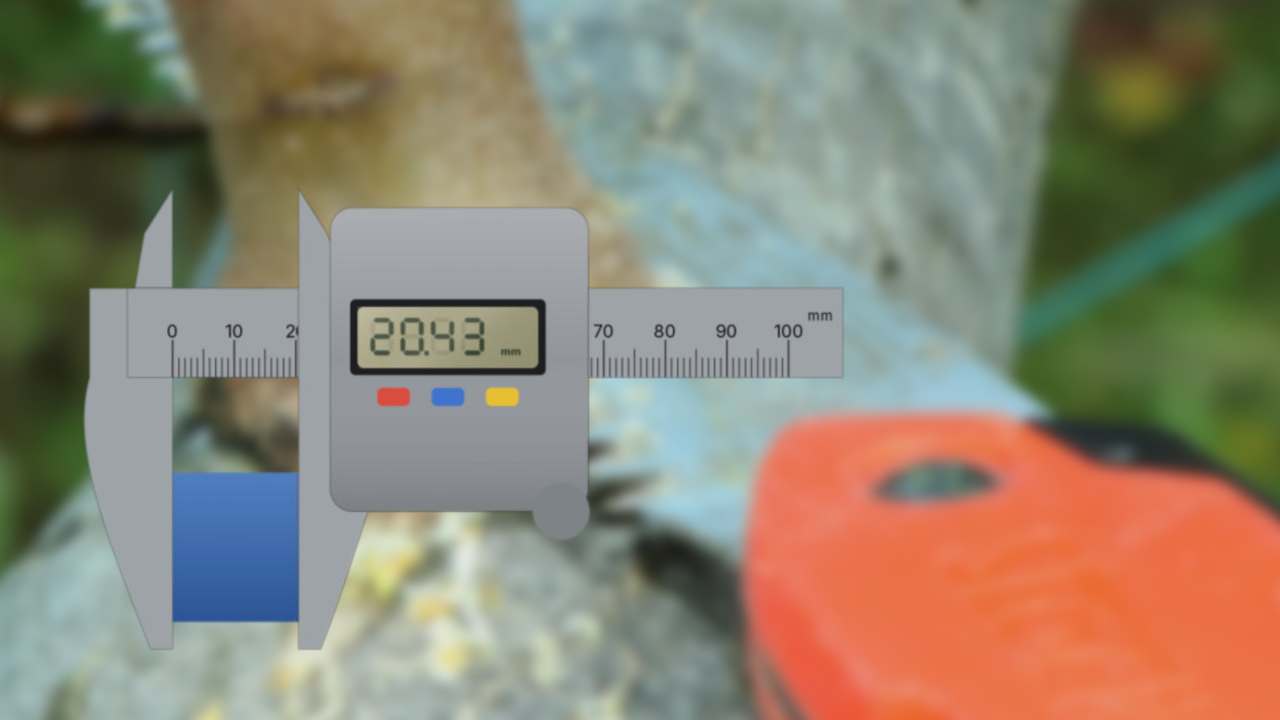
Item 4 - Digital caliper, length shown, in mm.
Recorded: 20.43 mm
